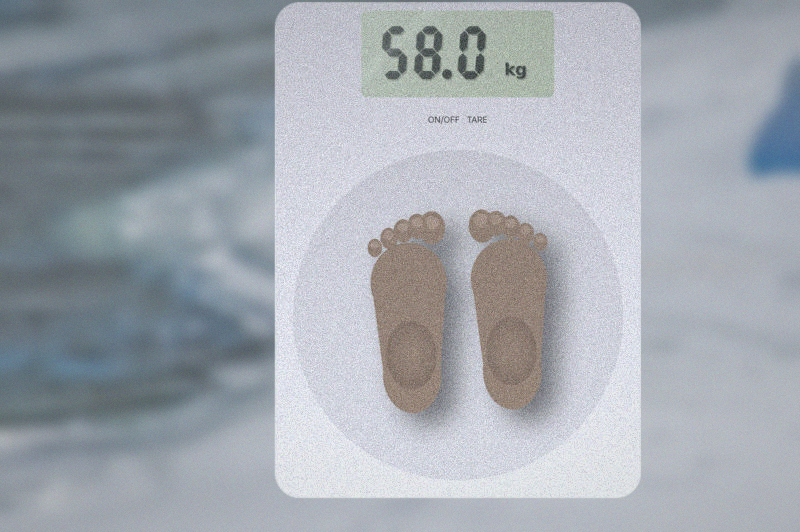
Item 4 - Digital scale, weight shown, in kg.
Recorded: 58.0 kg
